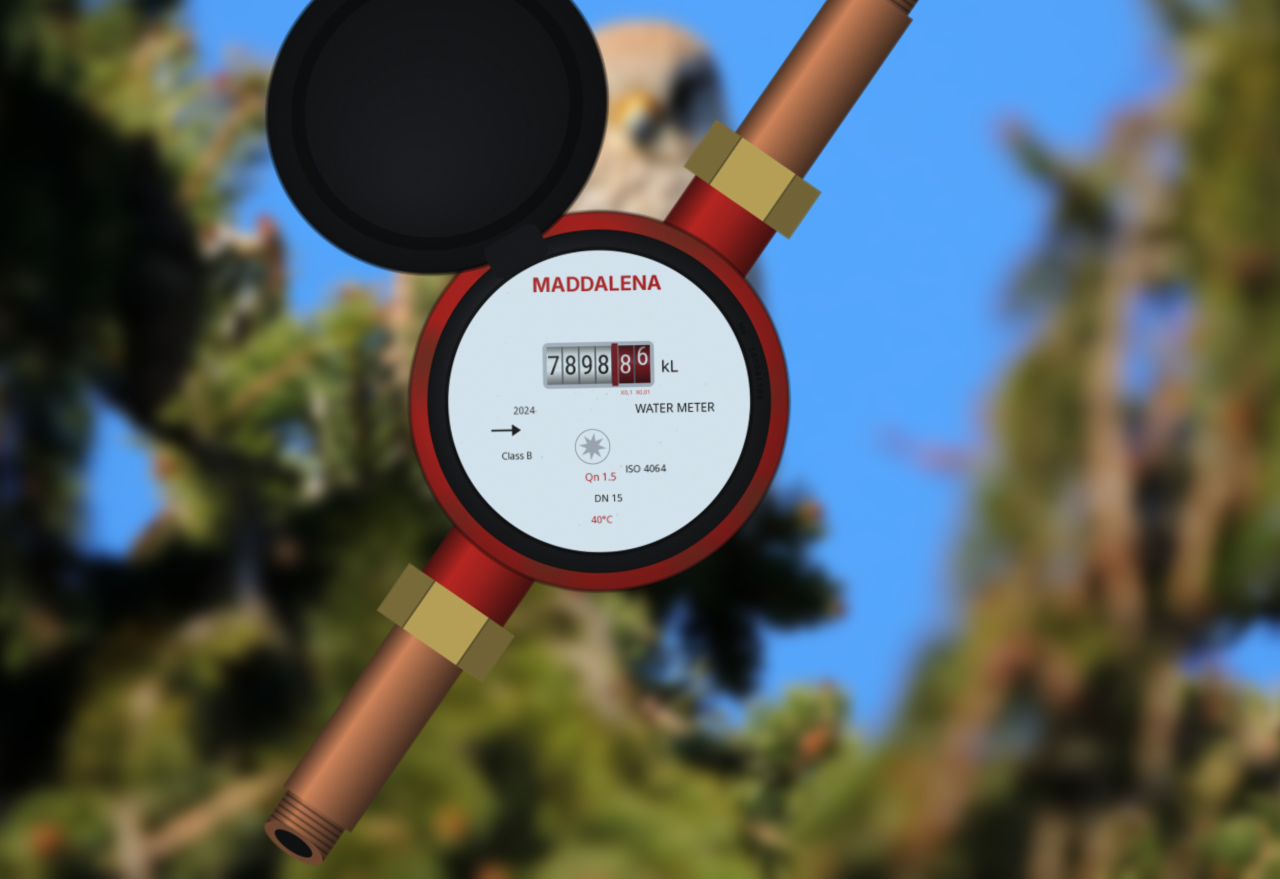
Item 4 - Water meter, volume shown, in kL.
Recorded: 7898.86 kL
